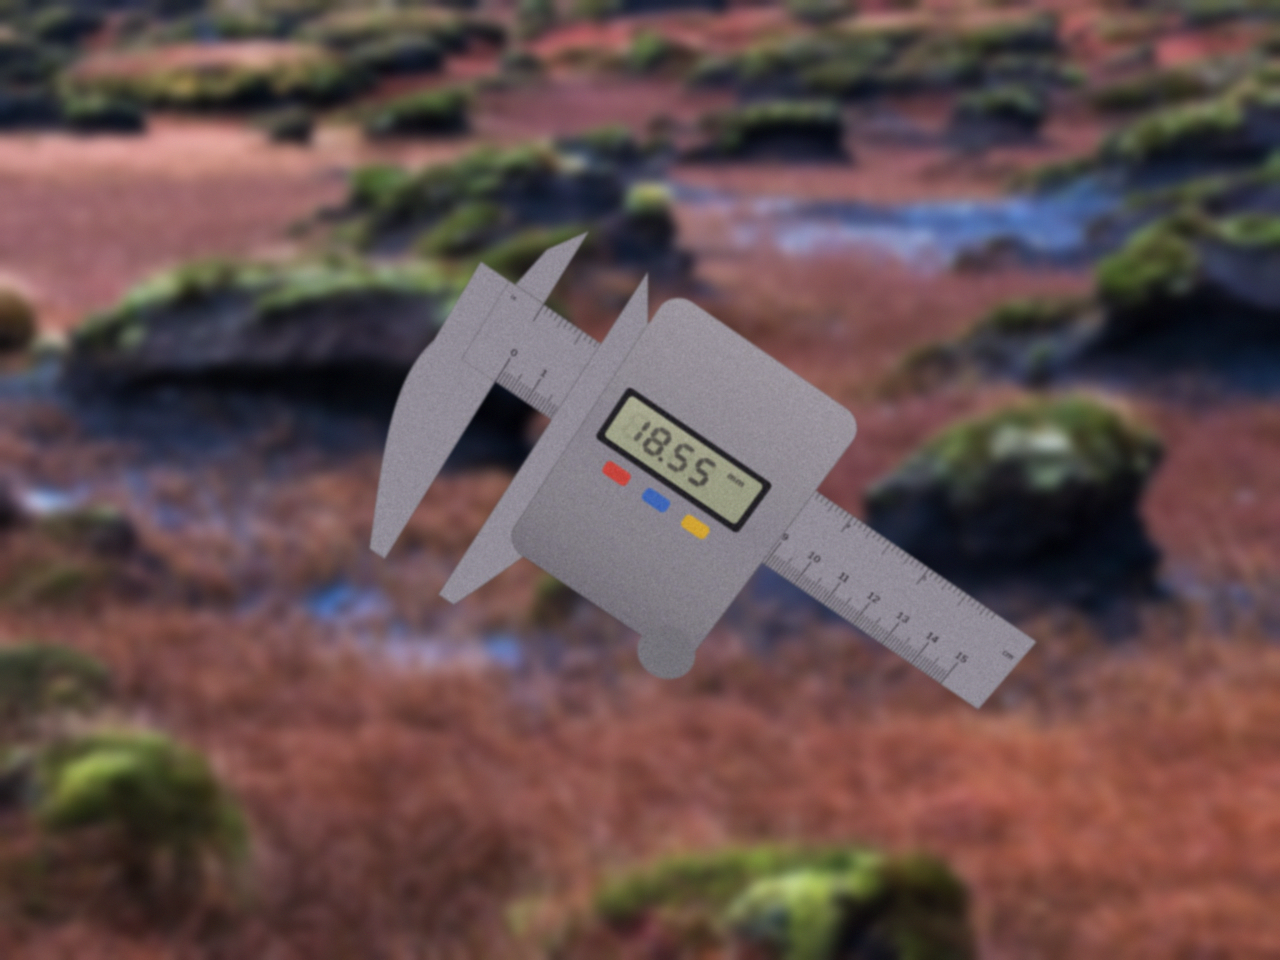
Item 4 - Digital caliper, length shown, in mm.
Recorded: 18.55 mm
